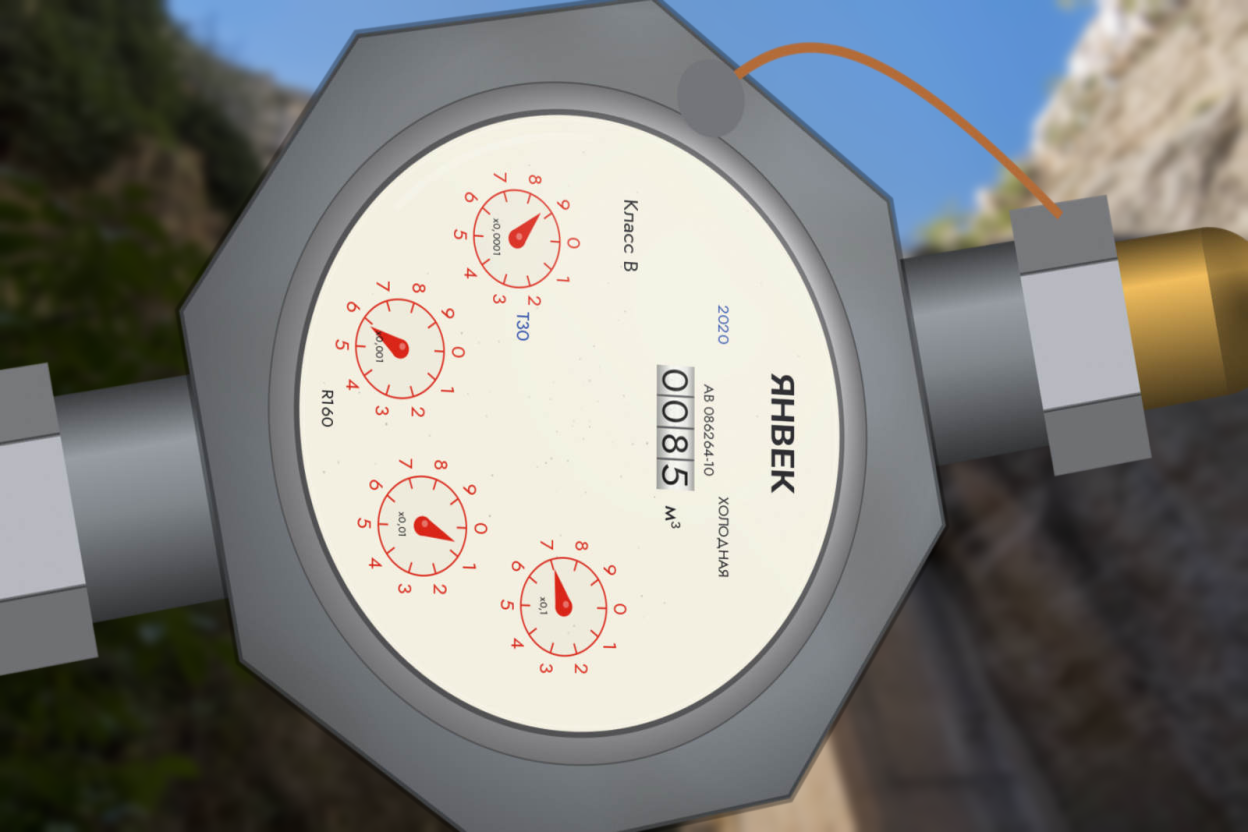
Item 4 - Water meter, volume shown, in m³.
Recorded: 85.7058 m³
